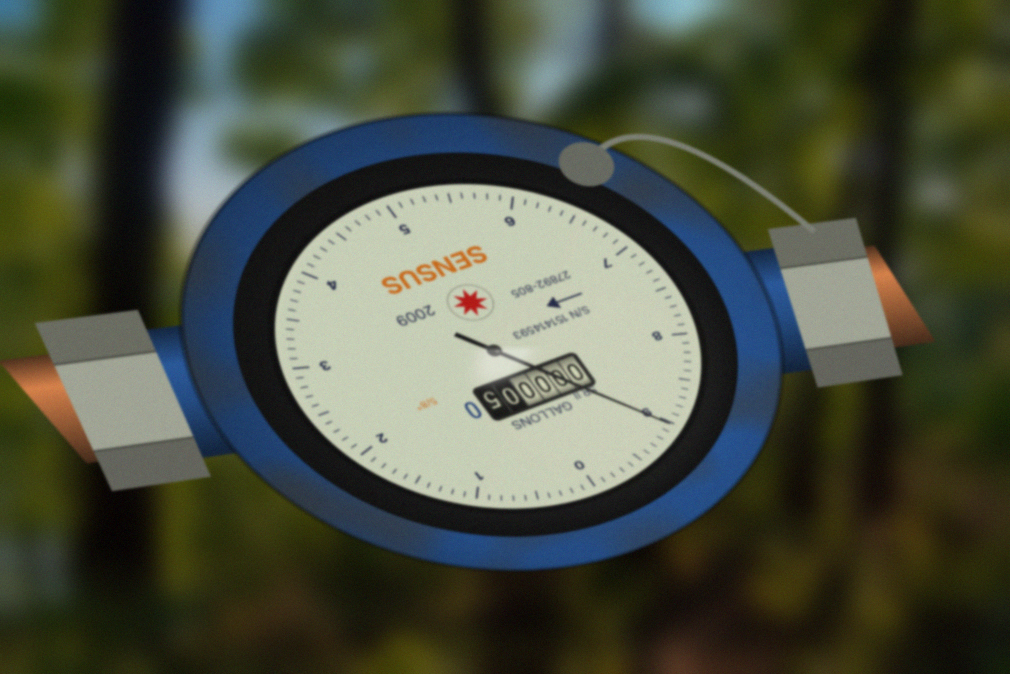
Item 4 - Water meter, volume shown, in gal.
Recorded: 49.0 gal
